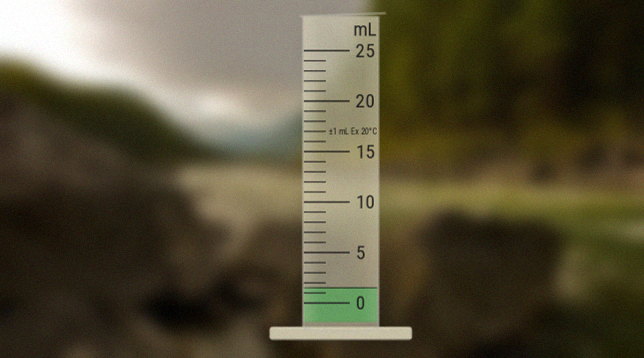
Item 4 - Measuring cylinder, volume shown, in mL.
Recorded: 1.5 mL
